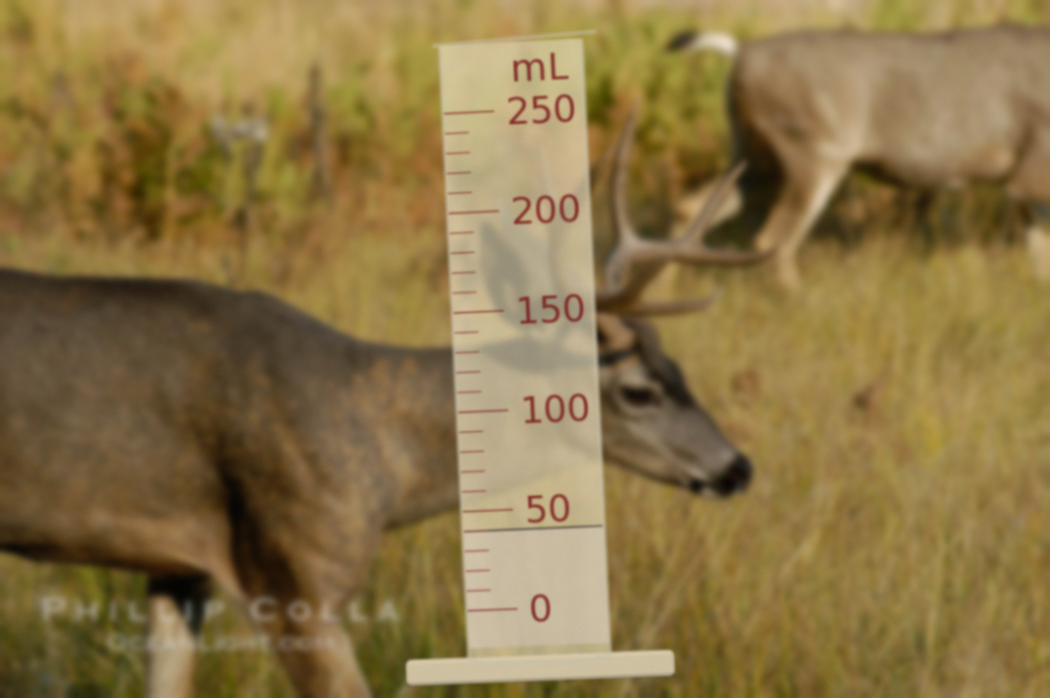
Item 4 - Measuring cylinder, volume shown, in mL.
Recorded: 40 mL
